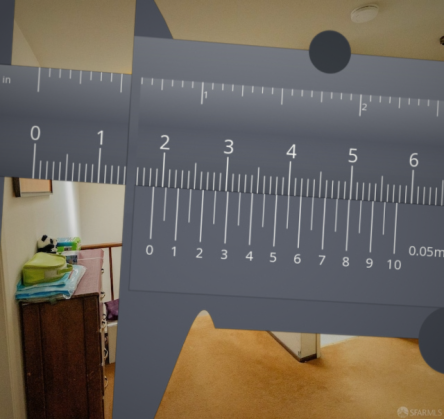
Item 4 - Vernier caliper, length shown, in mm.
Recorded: 18.6 mm
